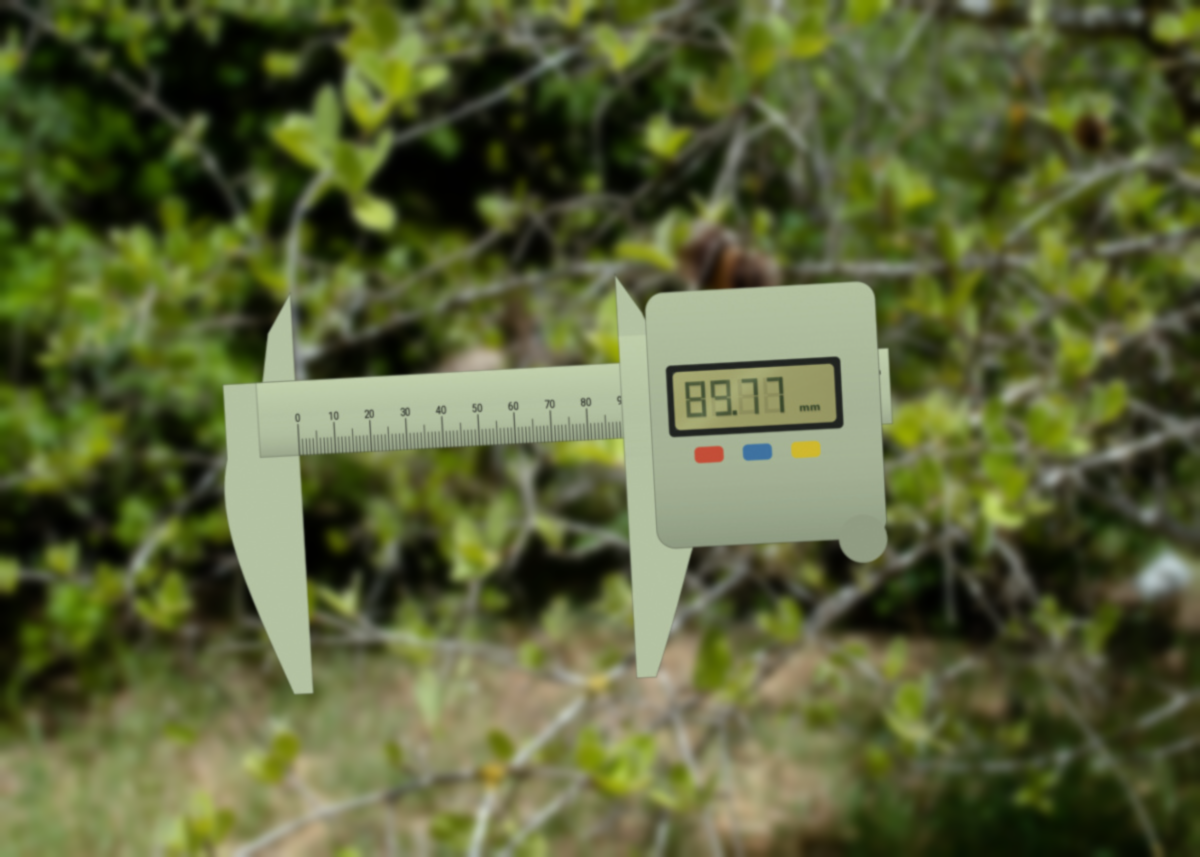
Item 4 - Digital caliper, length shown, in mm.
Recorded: 89.77 mm
